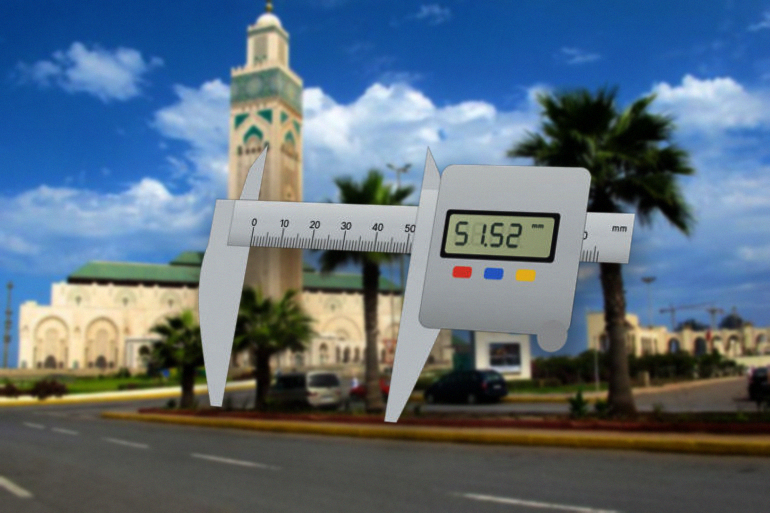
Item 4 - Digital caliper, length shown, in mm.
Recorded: 51.52 mm
